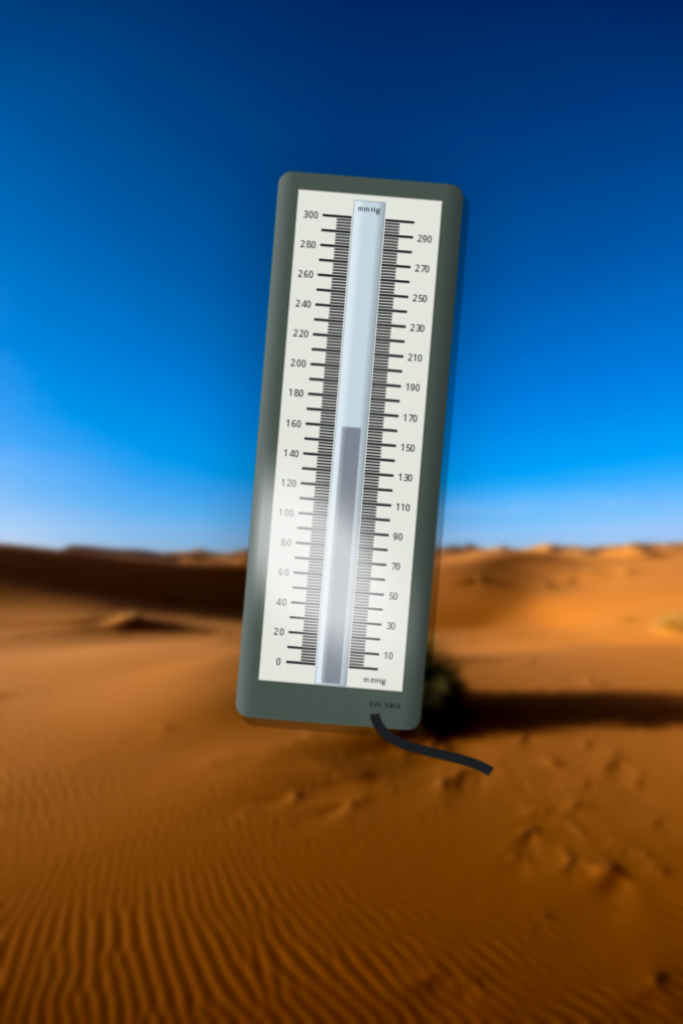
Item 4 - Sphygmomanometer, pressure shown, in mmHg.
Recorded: 160 mmHg
